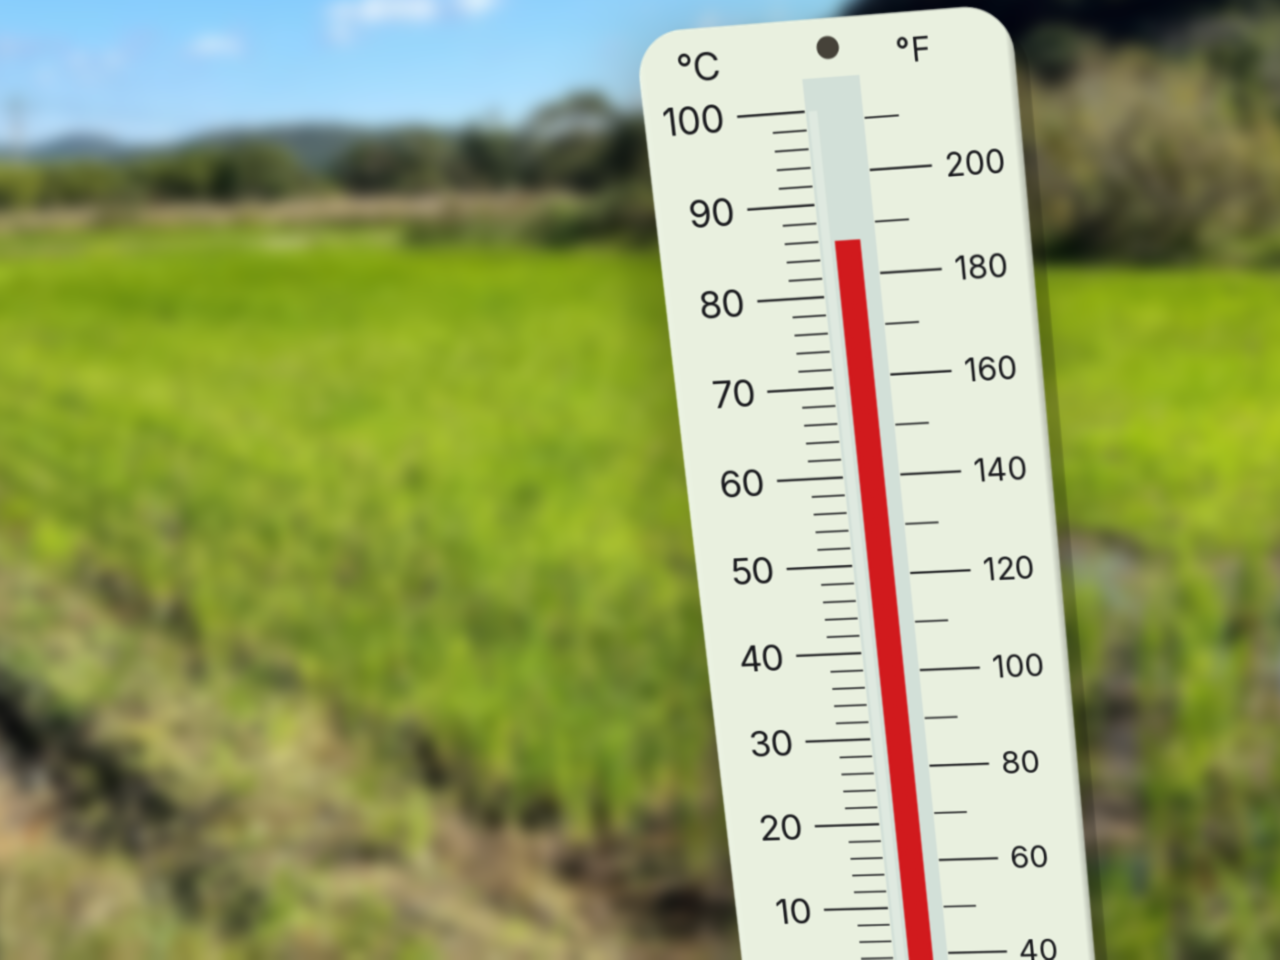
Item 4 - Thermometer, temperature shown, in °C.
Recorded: 86 °C
